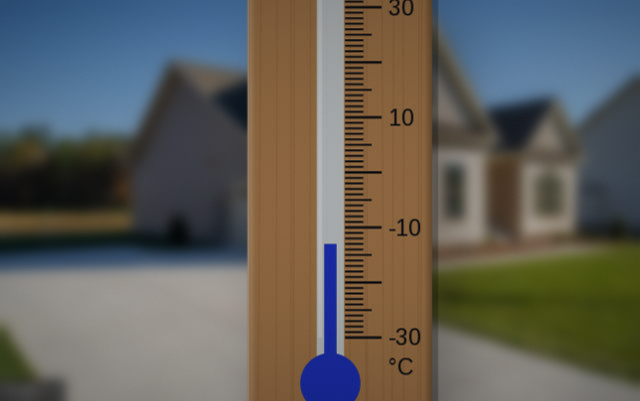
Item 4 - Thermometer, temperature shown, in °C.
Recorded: -13 °C
